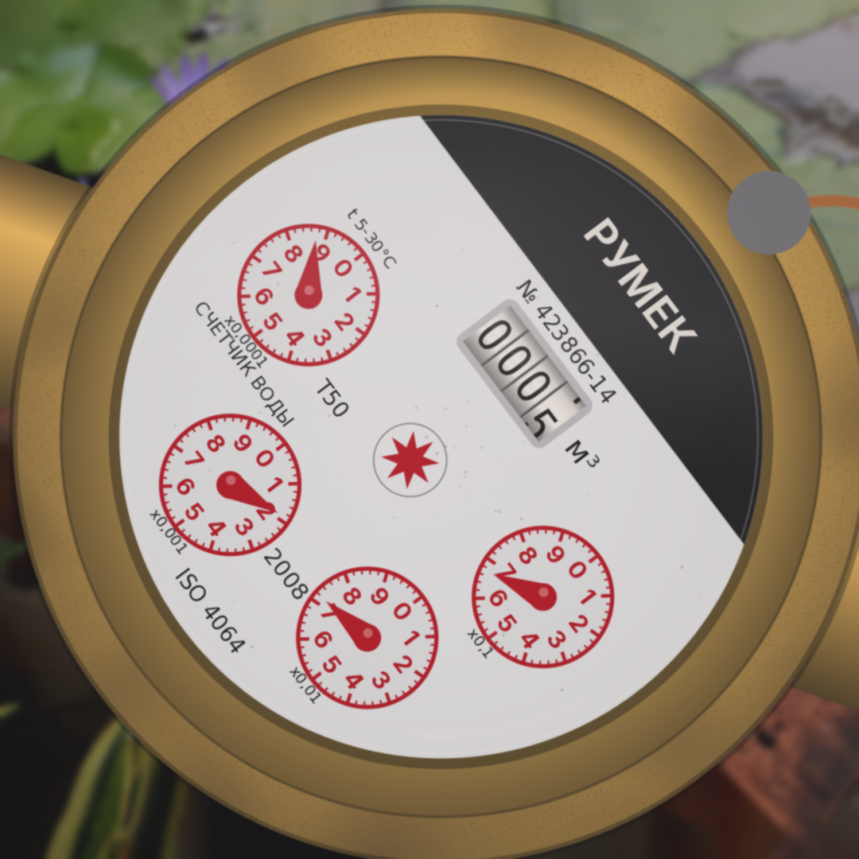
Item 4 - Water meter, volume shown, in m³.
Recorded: 4.6718 m³
